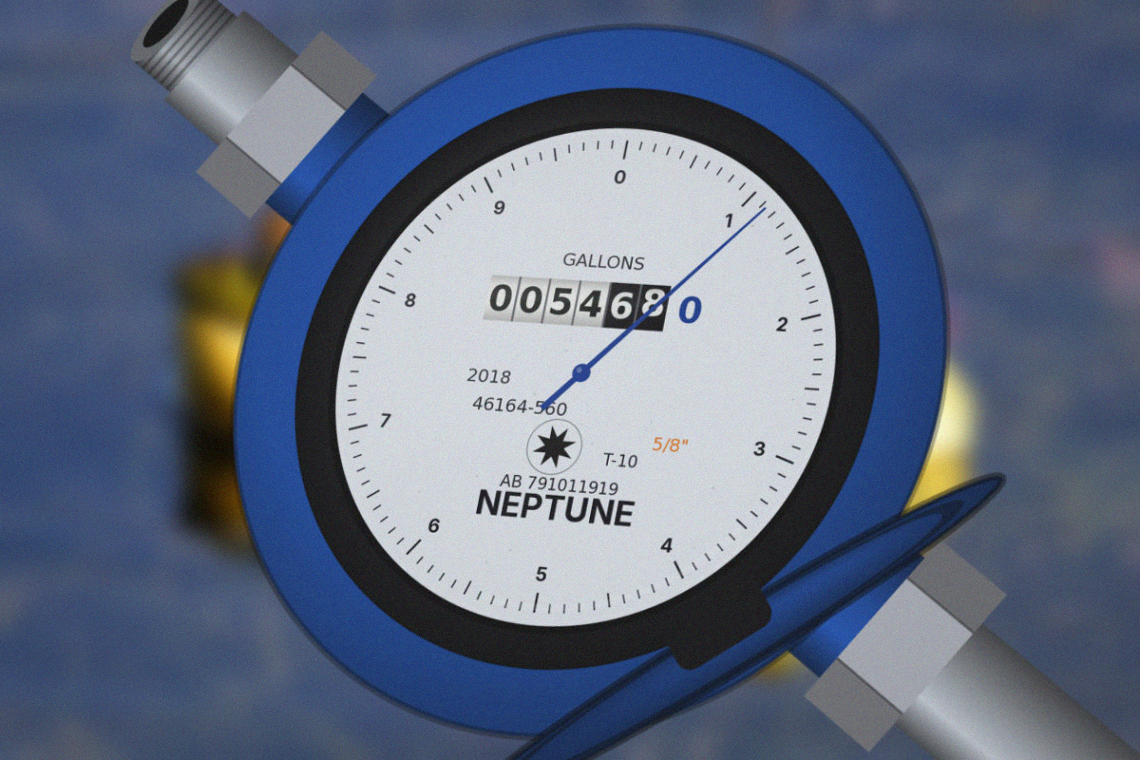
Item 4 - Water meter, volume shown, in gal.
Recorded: 54681.1 gal
